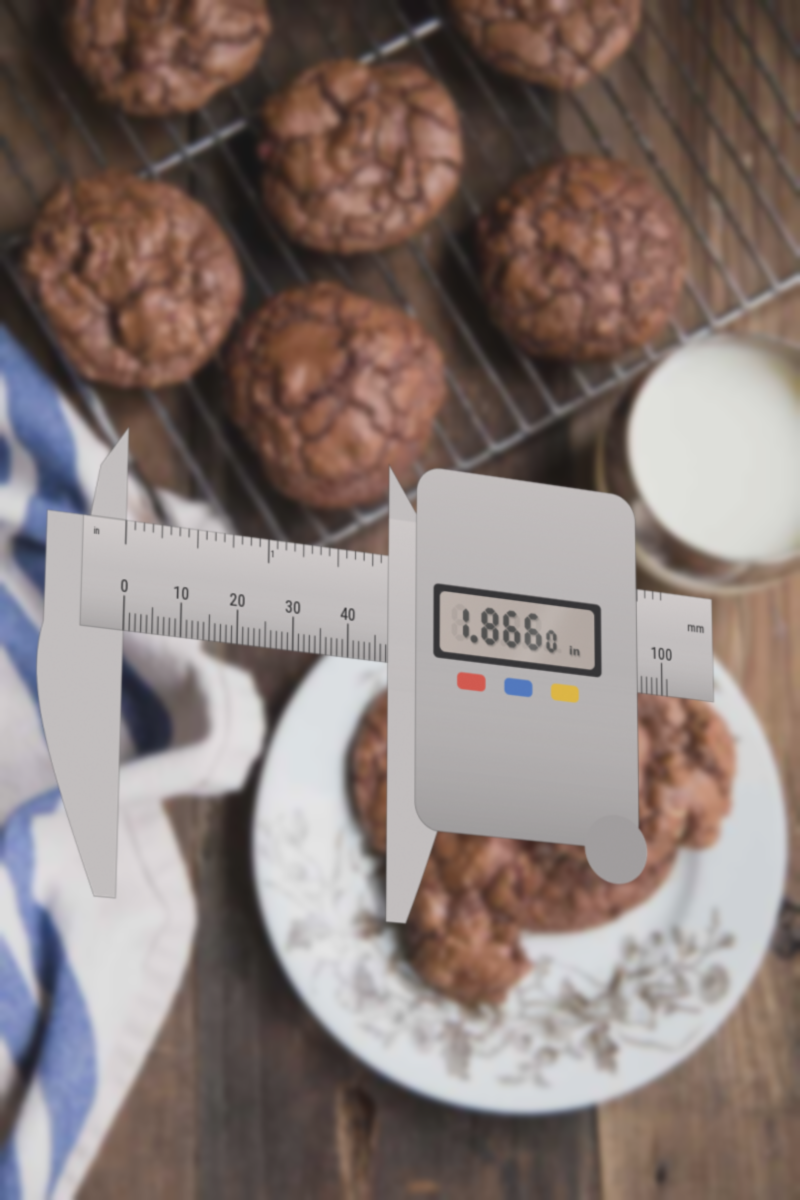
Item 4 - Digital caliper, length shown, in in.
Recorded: 1.8660 in
